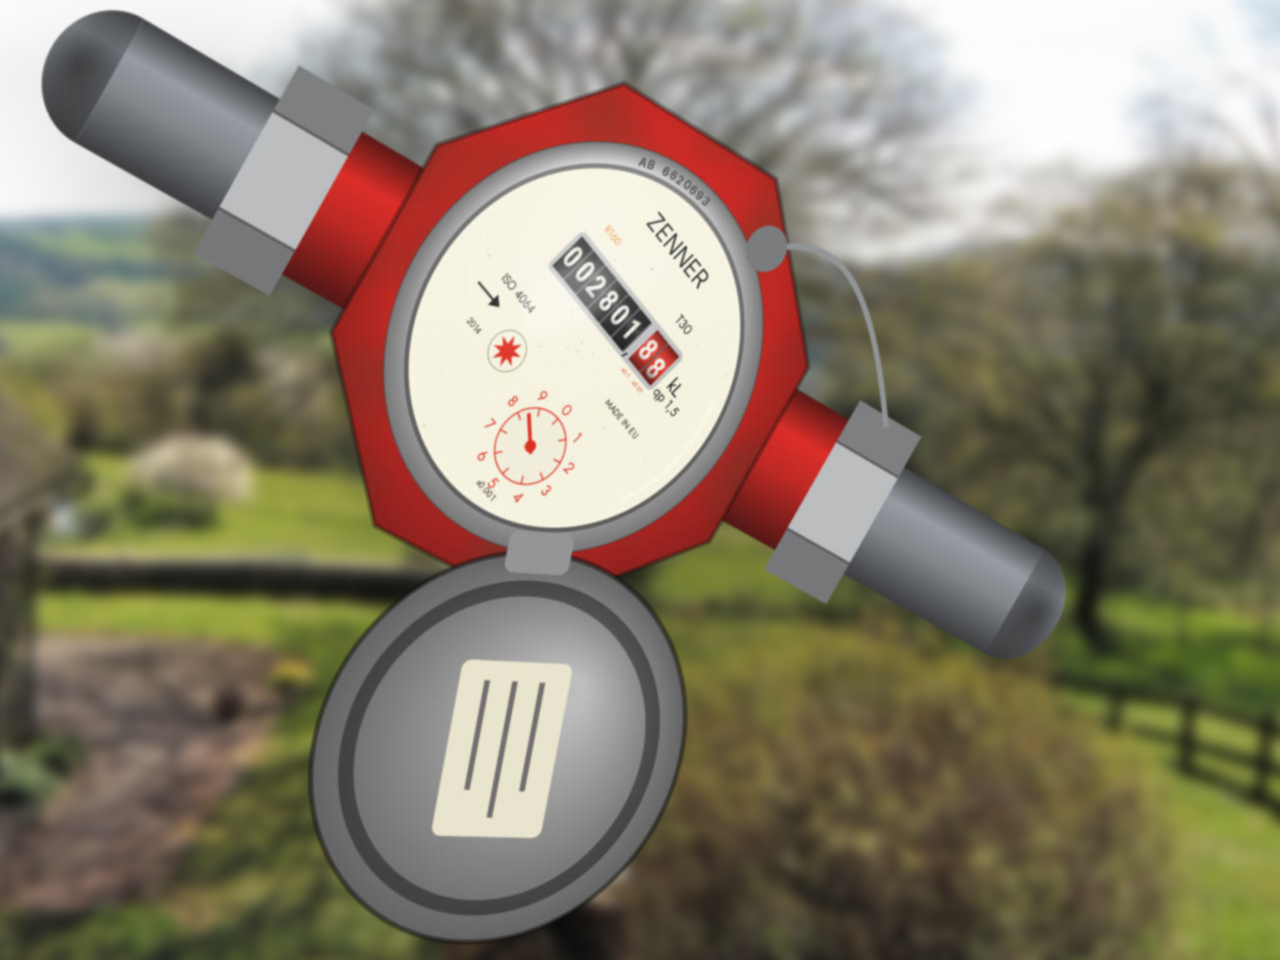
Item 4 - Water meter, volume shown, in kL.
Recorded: 2801.878 kL
